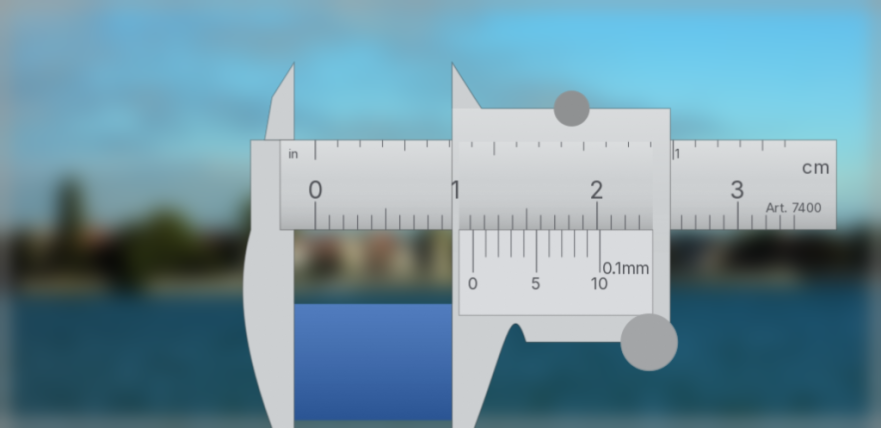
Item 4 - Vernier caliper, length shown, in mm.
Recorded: 11.2 mm
